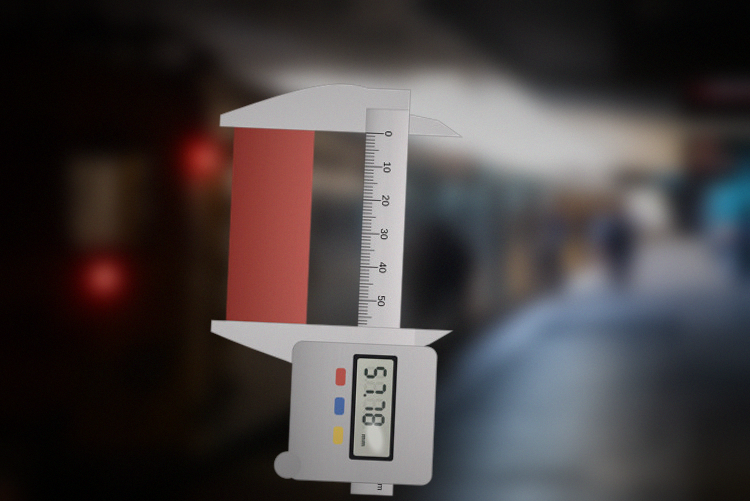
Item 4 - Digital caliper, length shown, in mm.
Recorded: 57.78 mm
